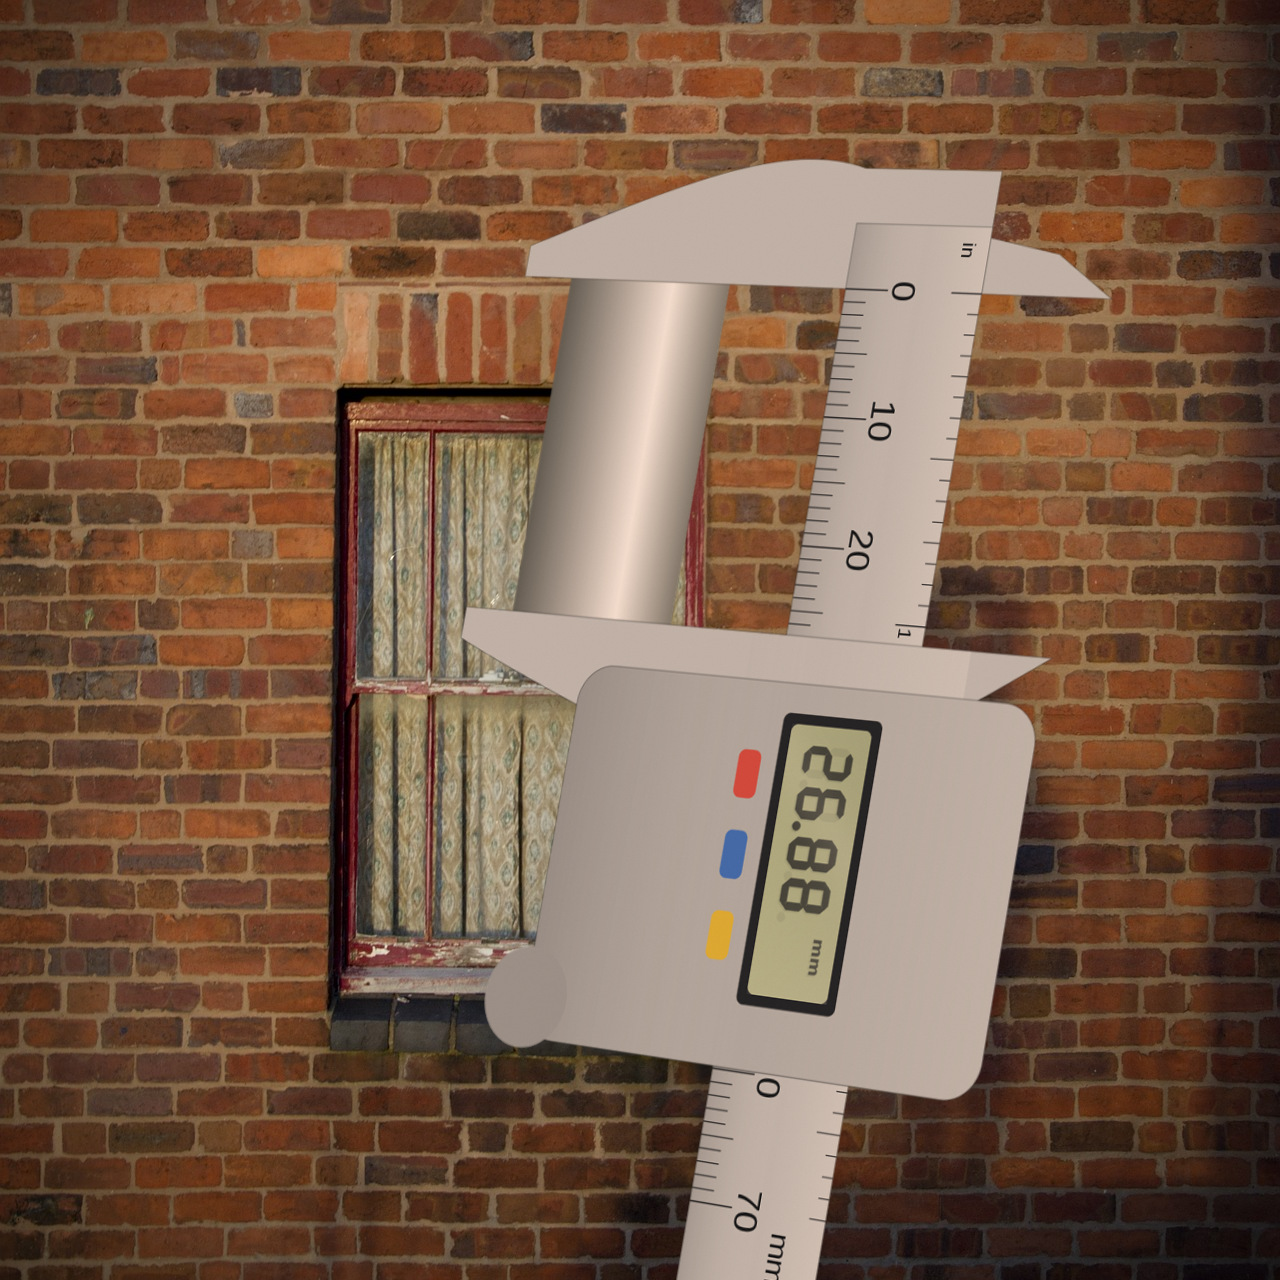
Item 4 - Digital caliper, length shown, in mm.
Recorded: 26.88 mm
